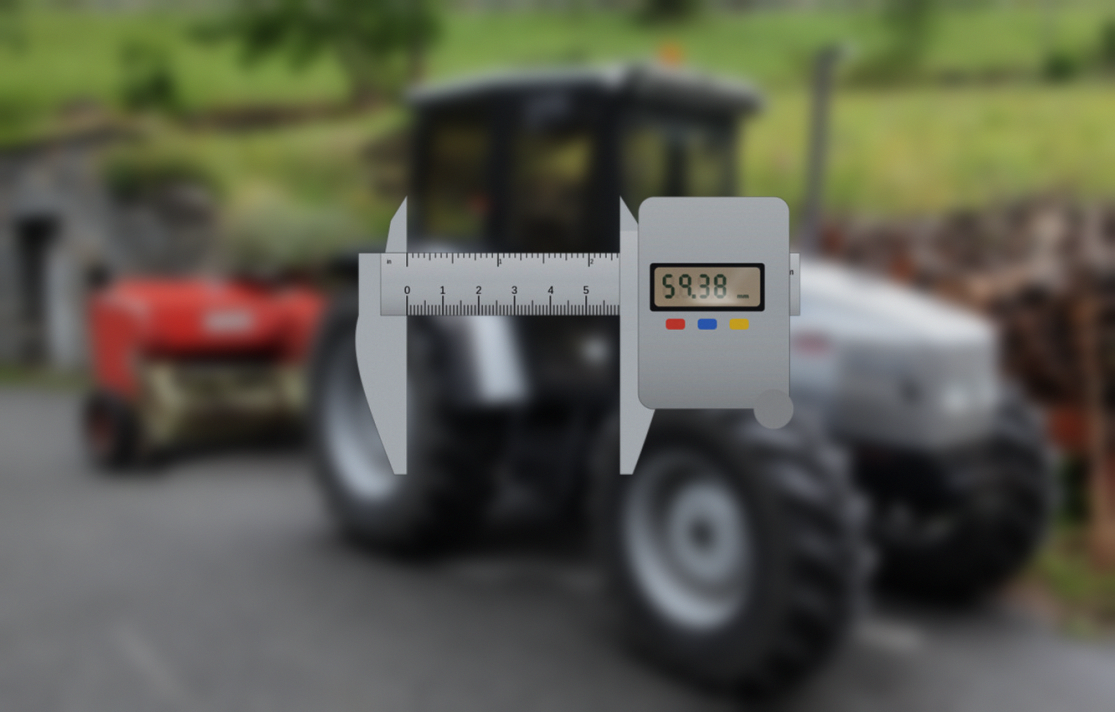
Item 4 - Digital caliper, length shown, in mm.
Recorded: 59.38 mm
